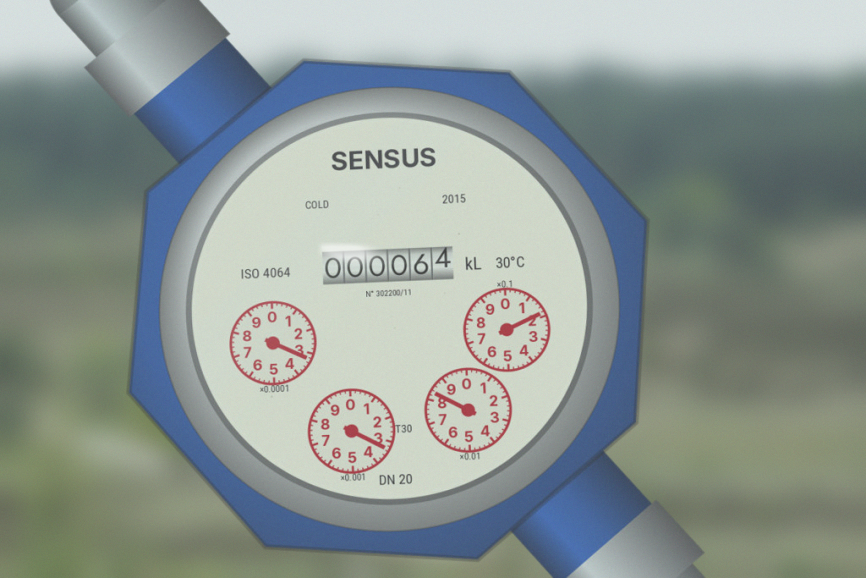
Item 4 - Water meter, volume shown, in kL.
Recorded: 64.1833 kL
